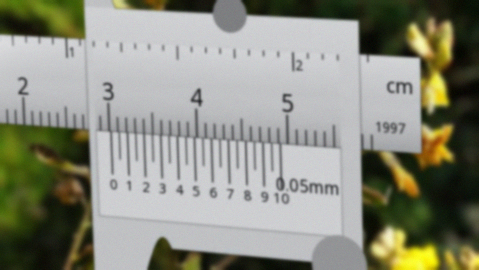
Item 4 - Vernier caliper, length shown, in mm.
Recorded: 30.2 mm
